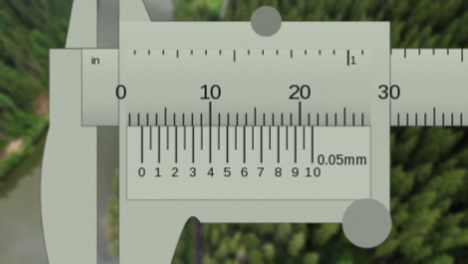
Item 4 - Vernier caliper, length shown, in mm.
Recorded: 2.4 mm
